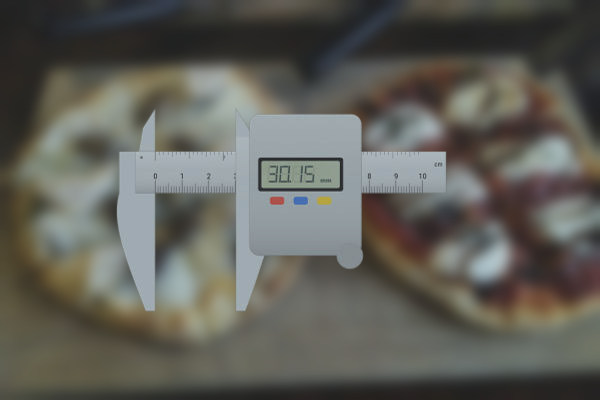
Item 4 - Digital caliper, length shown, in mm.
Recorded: 30.15 mm
